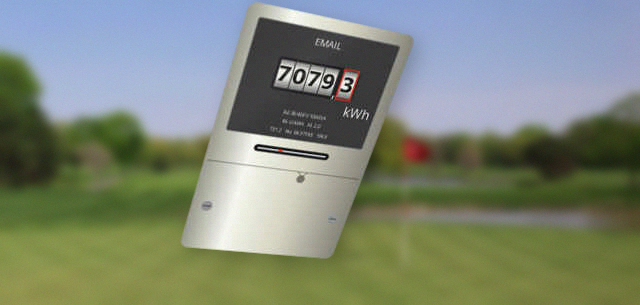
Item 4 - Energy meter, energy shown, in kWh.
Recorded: 7079.3 kWh
